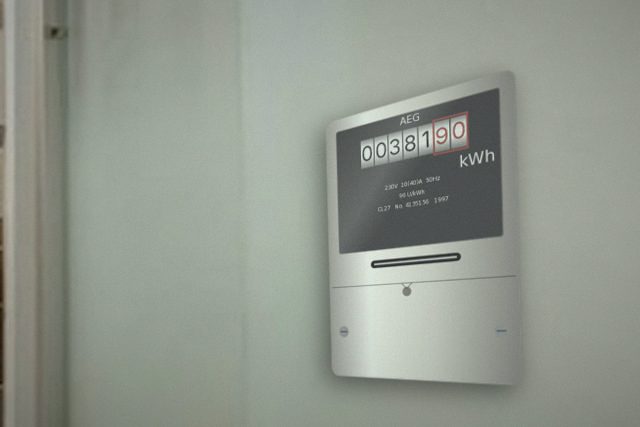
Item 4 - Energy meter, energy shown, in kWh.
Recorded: 381.90 kWh
